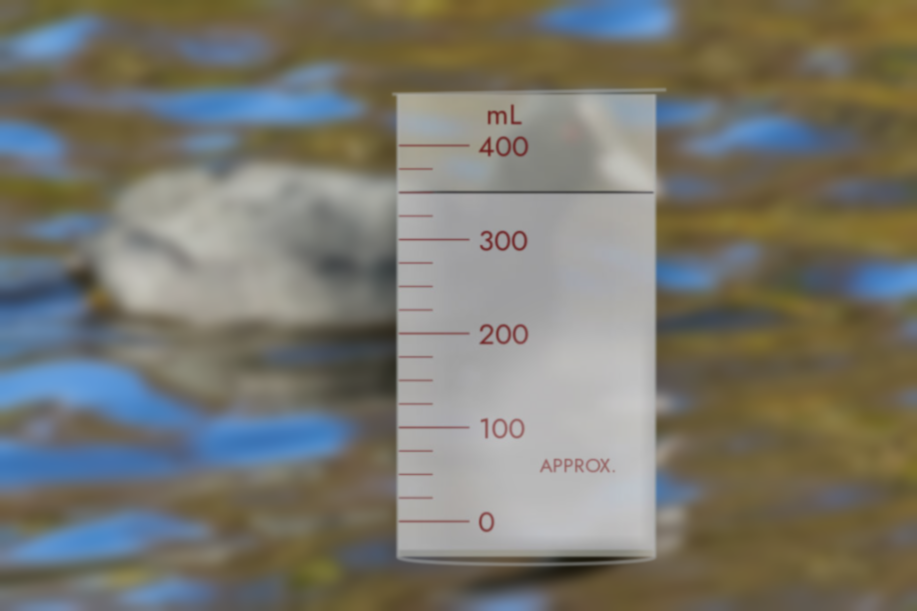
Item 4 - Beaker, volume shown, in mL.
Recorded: 350 mL
